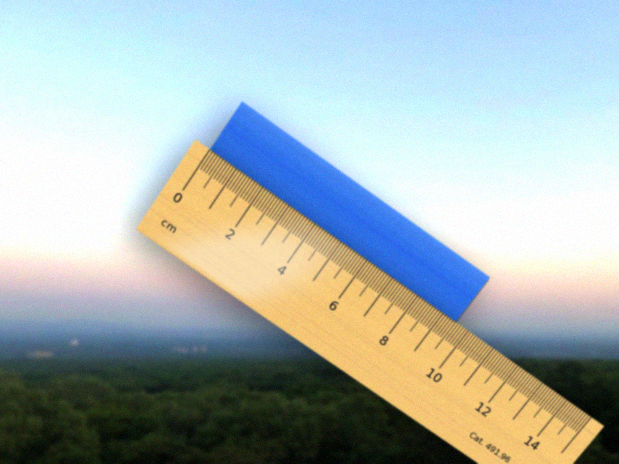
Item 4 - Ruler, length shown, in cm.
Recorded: 9.5 cm
